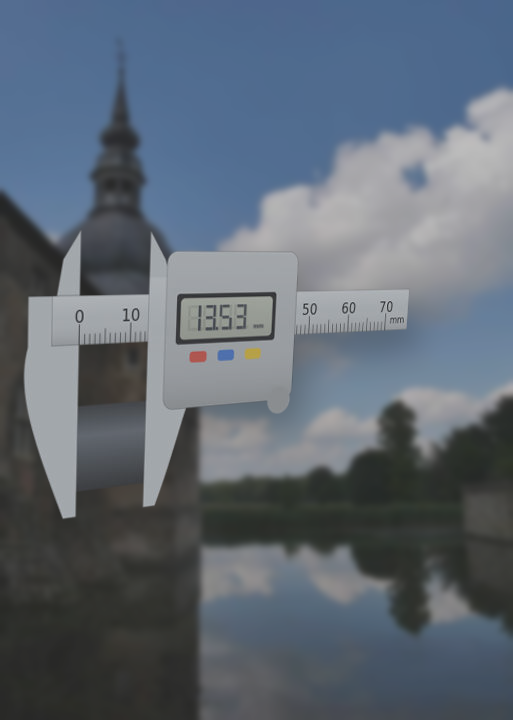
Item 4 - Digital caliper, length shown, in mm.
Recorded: 13.53 mm
